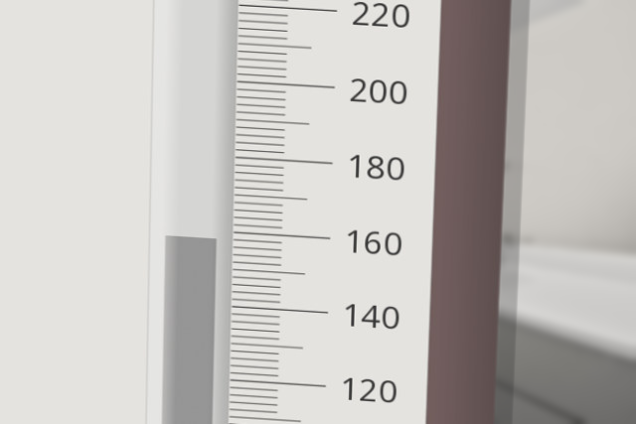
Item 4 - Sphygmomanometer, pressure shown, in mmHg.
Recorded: 158 mmHg
